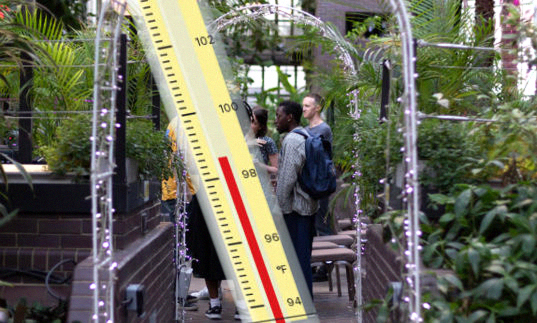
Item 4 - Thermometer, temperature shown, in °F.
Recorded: 98.6 °F
